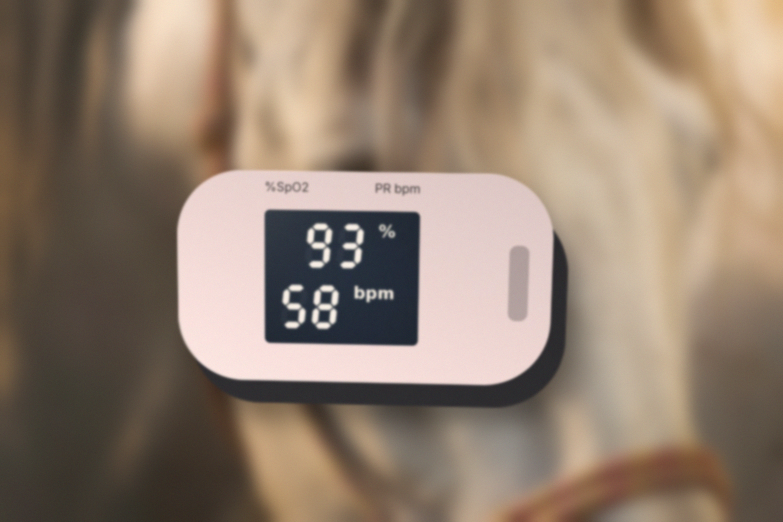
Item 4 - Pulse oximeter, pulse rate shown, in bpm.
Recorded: 58 bpm
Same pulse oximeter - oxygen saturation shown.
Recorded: 93 %
